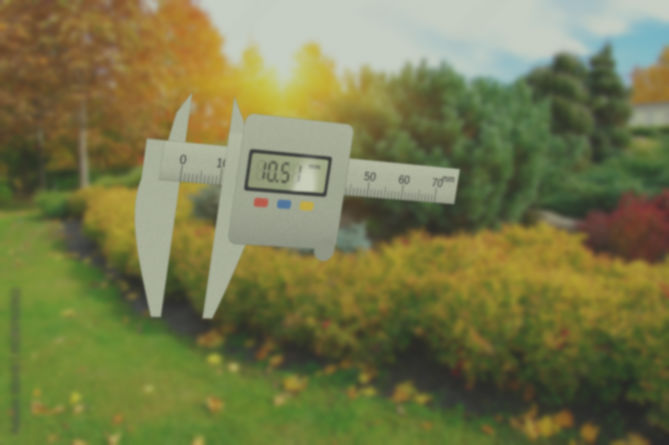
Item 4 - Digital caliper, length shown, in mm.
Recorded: 10.51 mm
